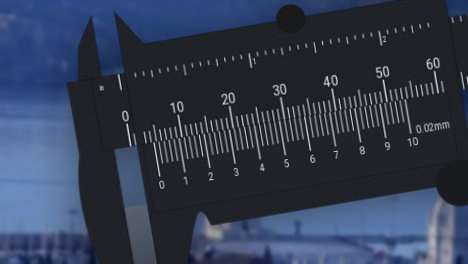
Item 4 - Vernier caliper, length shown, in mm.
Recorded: 4.5 mm
